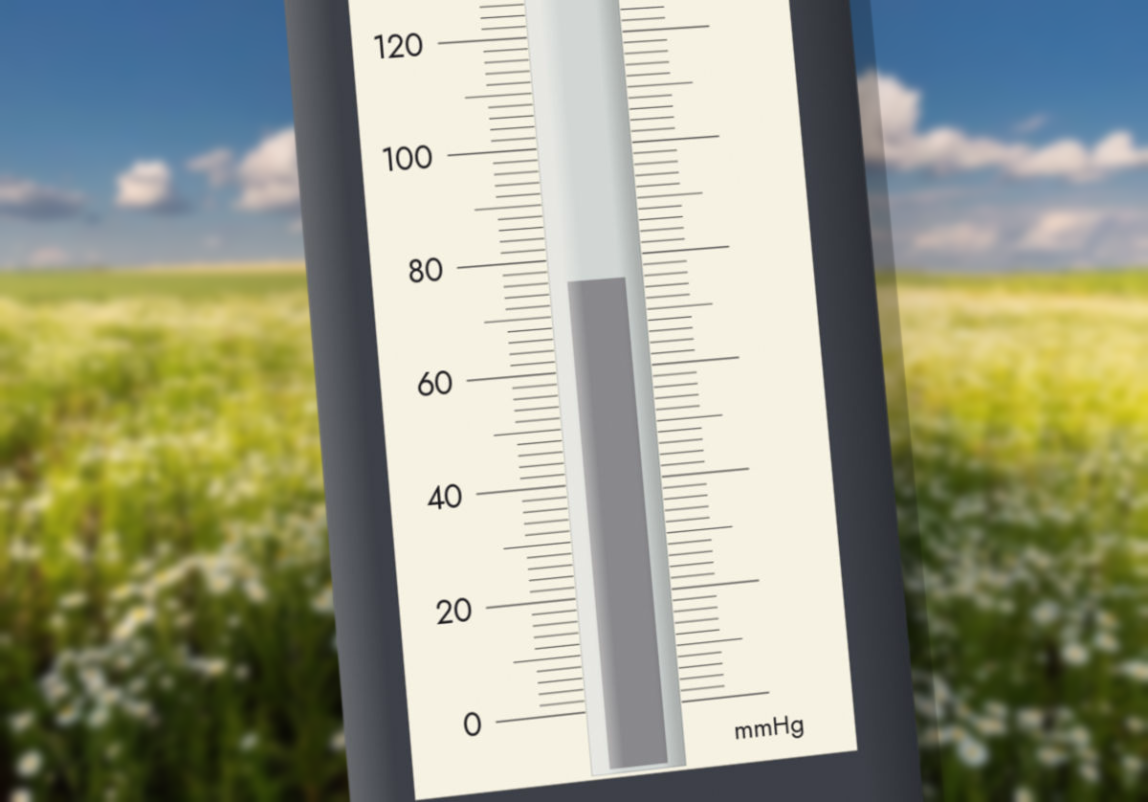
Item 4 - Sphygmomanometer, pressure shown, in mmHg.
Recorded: 76 mmHg
